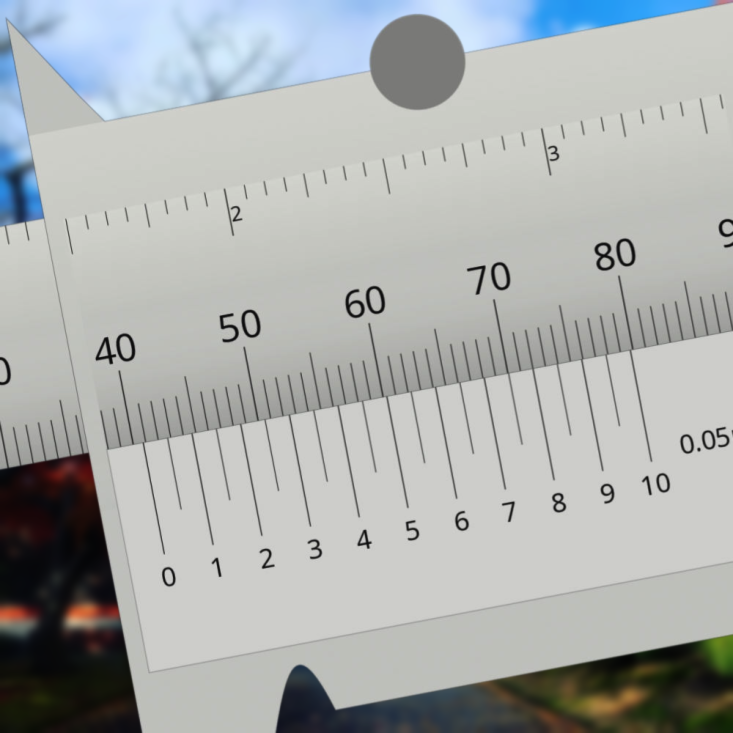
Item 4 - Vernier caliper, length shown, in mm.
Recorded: 40.8 mm
